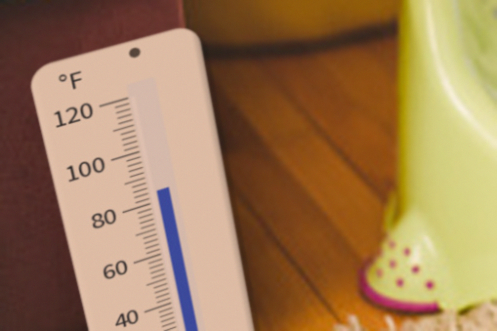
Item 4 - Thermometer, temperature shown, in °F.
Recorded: 84 °F
